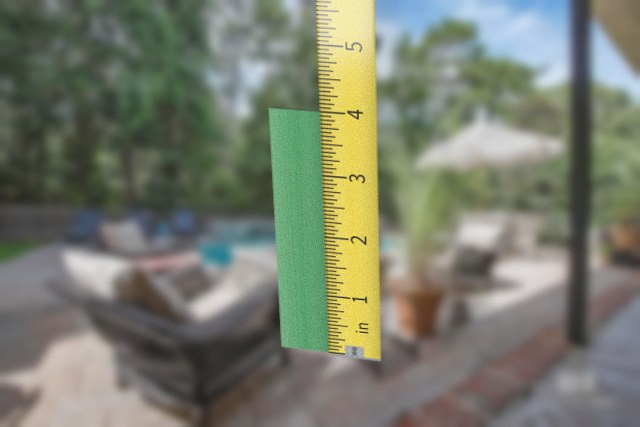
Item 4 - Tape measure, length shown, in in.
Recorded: 4 in
